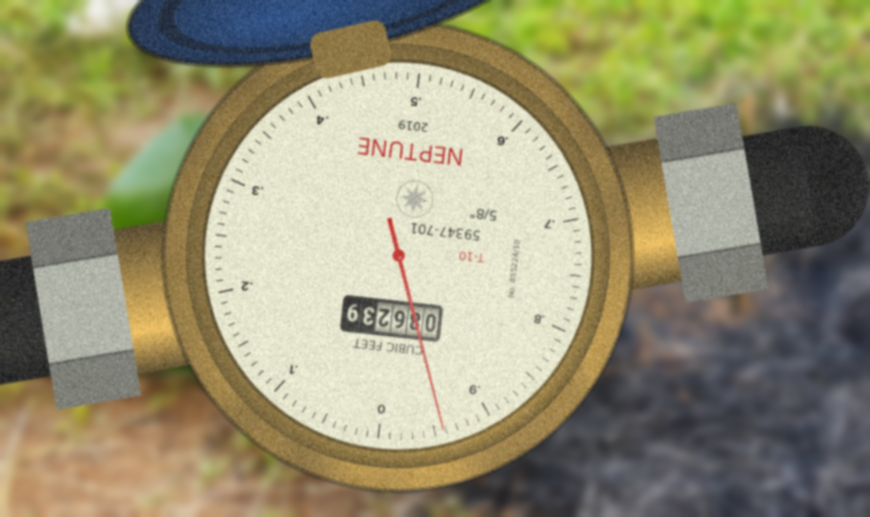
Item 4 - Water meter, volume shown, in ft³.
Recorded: 86238.94 ft³
